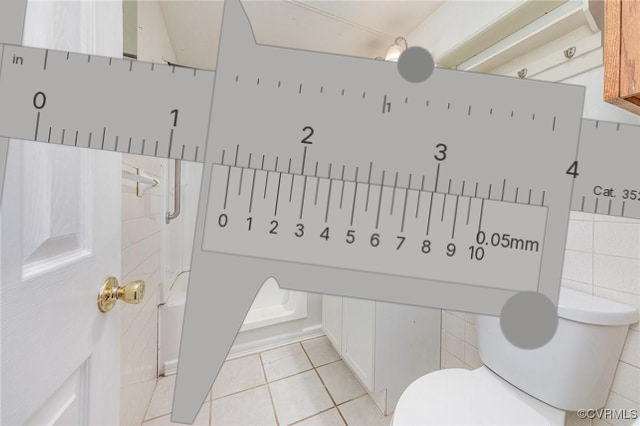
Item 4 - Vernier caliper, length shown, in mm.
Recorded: 14.6 mm
